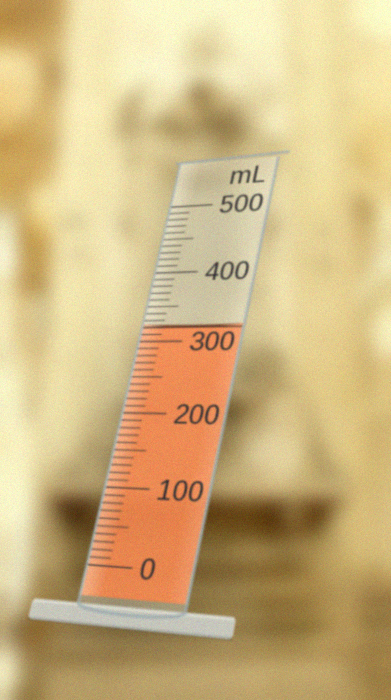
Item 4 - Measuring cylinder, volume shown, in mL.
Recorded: 320 mL
